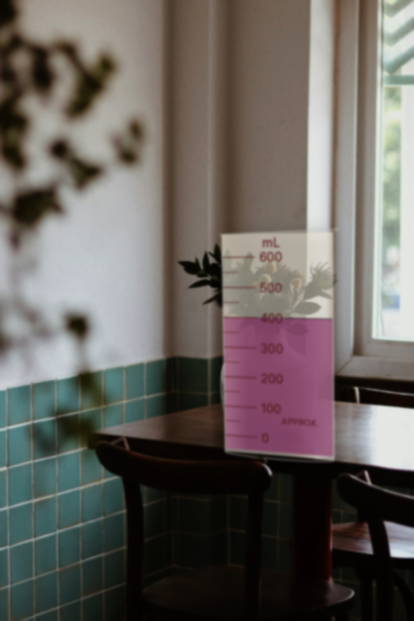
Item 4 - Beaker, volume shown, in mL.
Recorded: 400 mL
